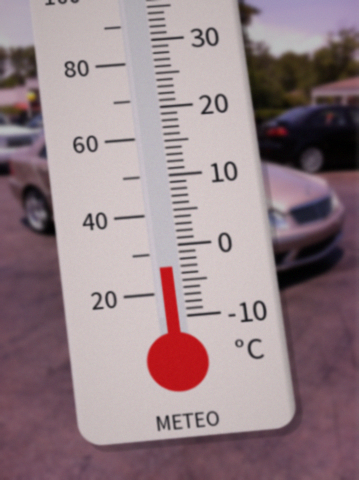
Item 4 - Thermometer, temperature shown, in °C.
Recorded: -3 °C
